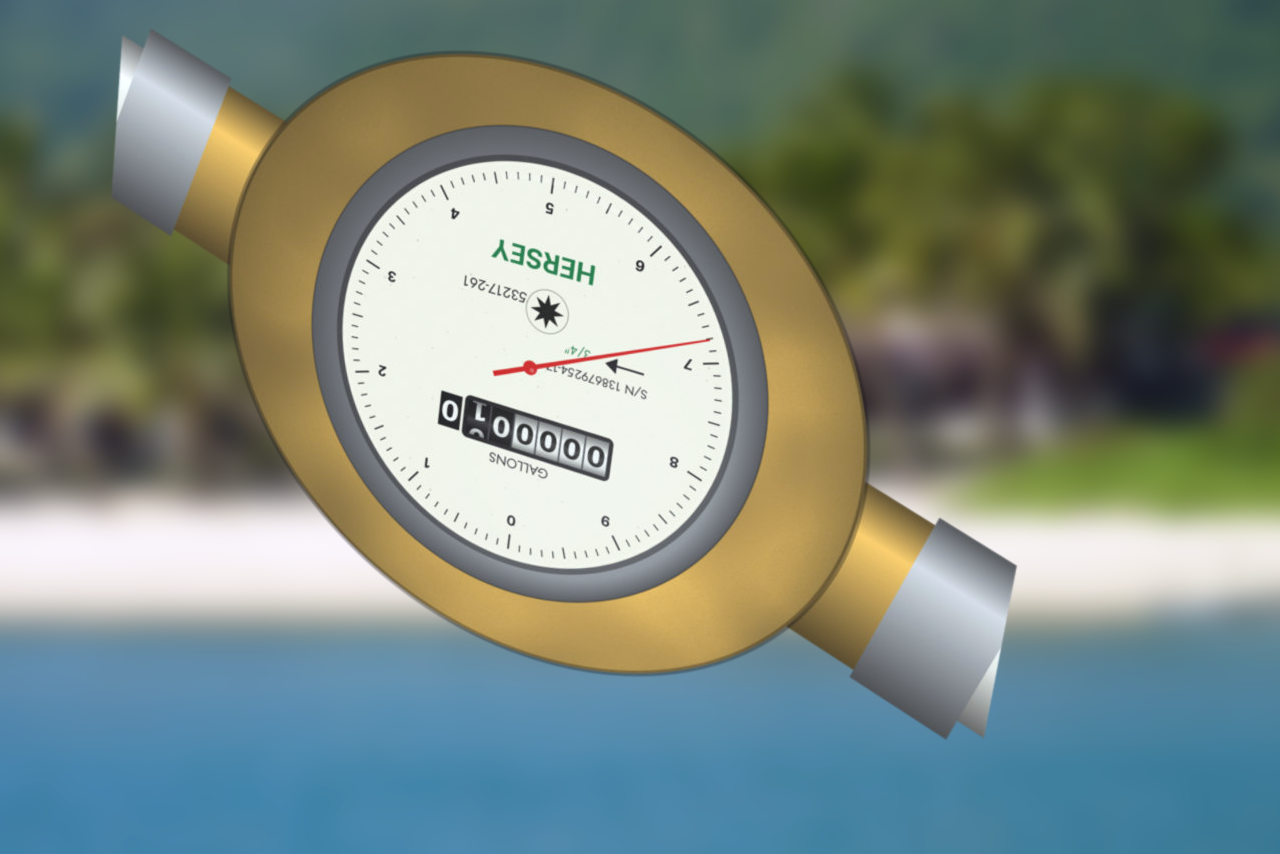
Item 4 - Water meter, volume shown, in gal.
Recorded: 6.8 gal
